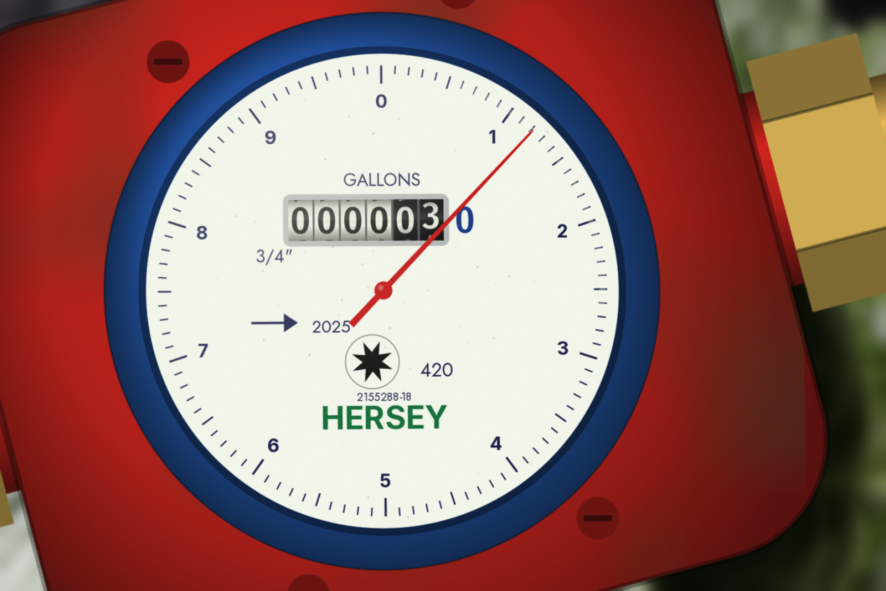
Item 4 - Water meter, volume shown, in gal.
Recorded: 31.2 gal
